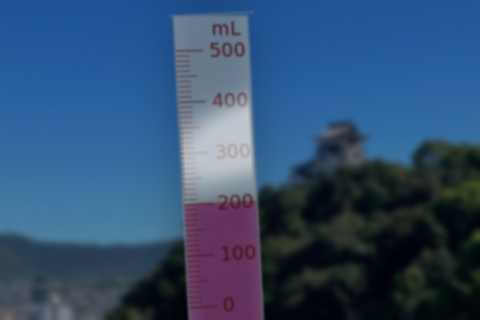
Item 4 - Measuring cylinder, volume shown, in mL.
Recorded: 200 mL
